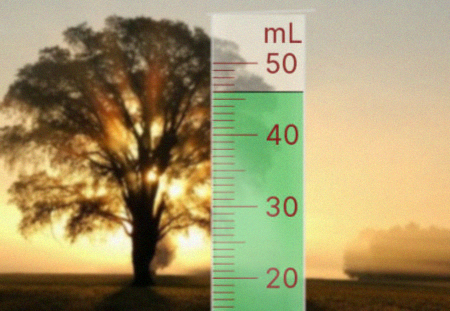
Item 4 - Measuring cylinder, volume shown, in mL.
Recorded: 46 mL
